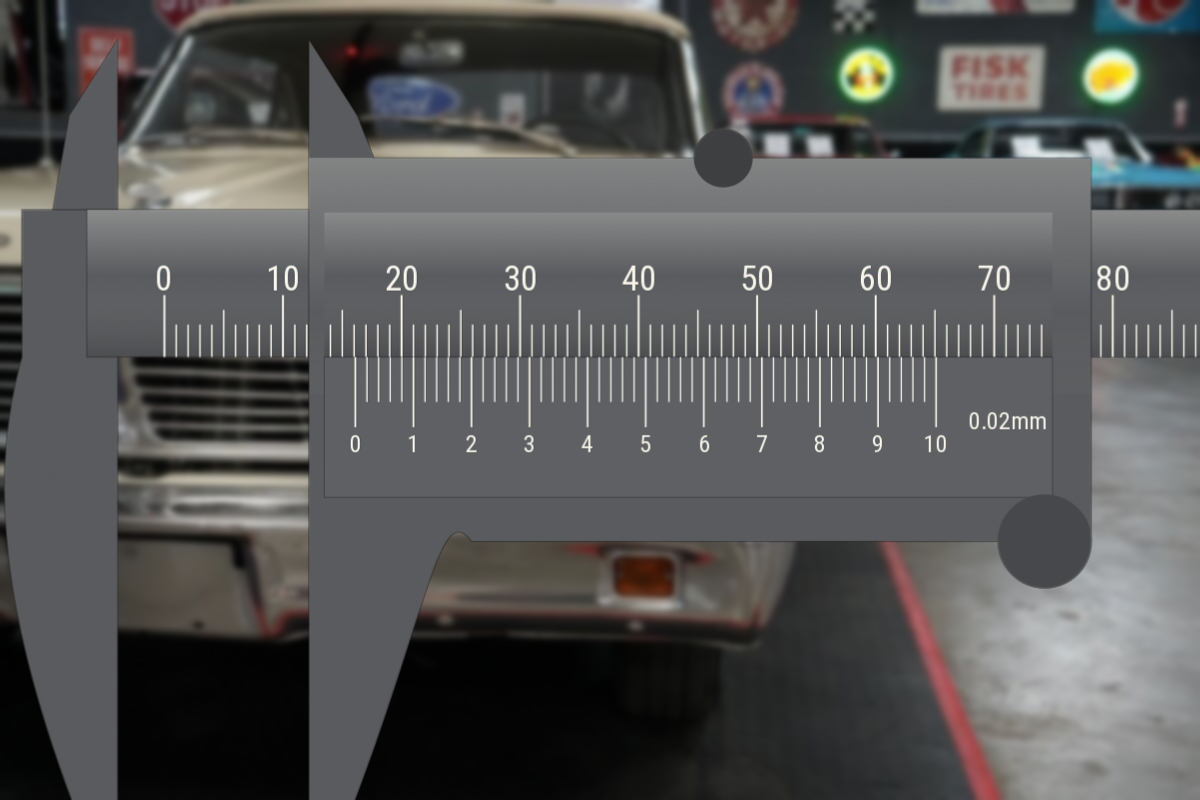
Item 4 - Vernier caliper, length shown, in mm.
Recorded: 16.1 mm
